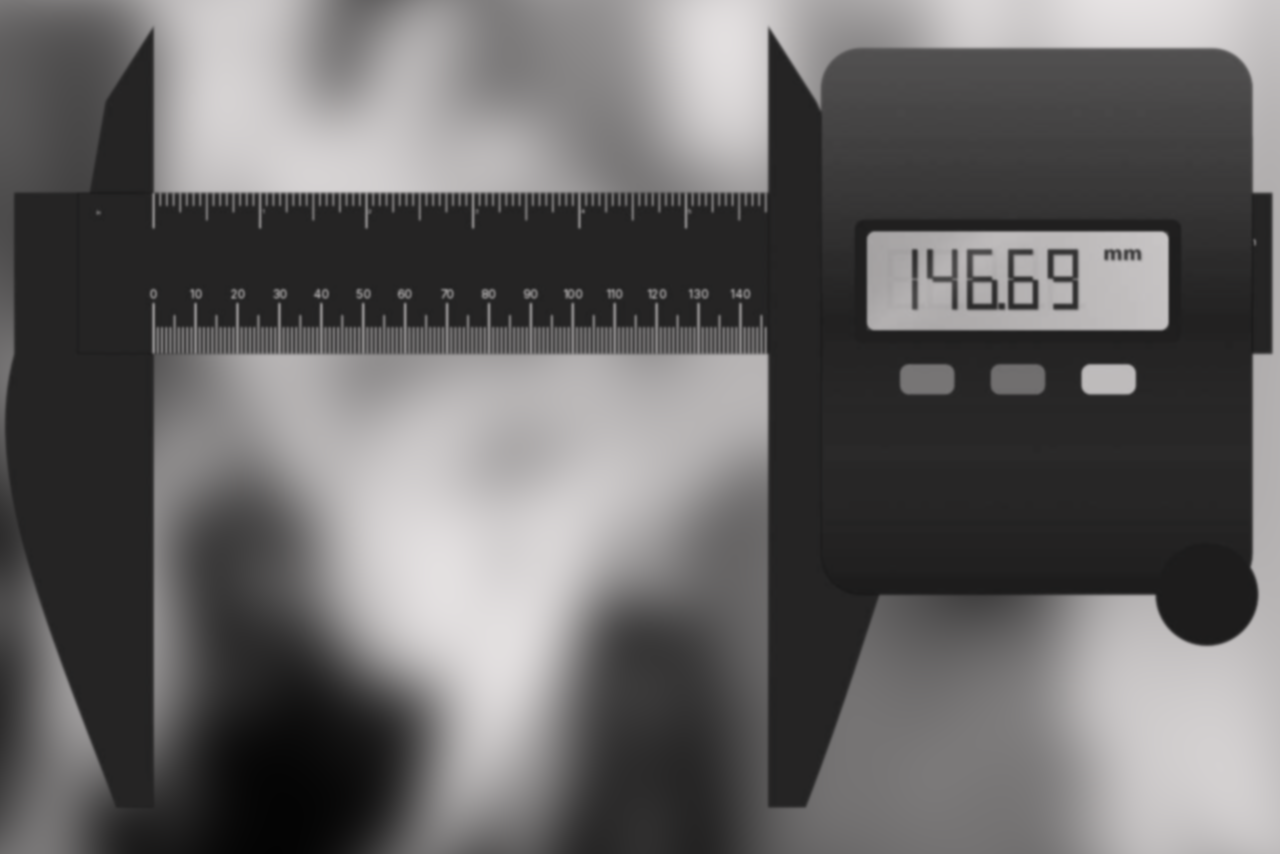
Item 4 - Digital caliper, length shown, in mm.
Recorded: 146.69 mm
